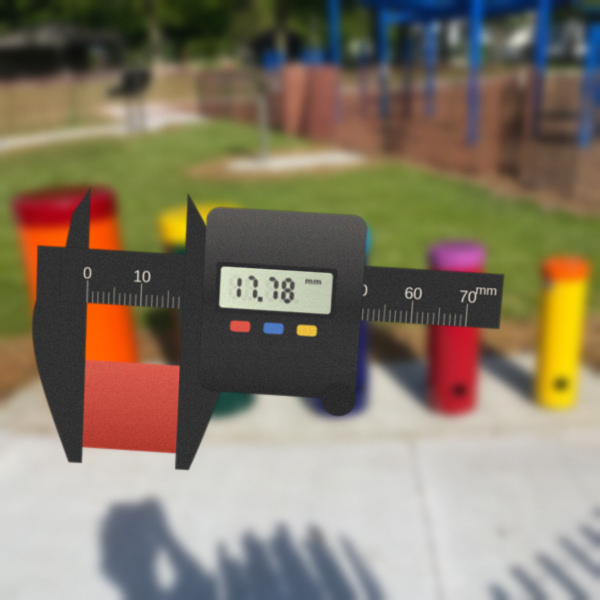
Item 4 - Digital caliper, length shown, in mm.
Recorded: 17.78 mm
